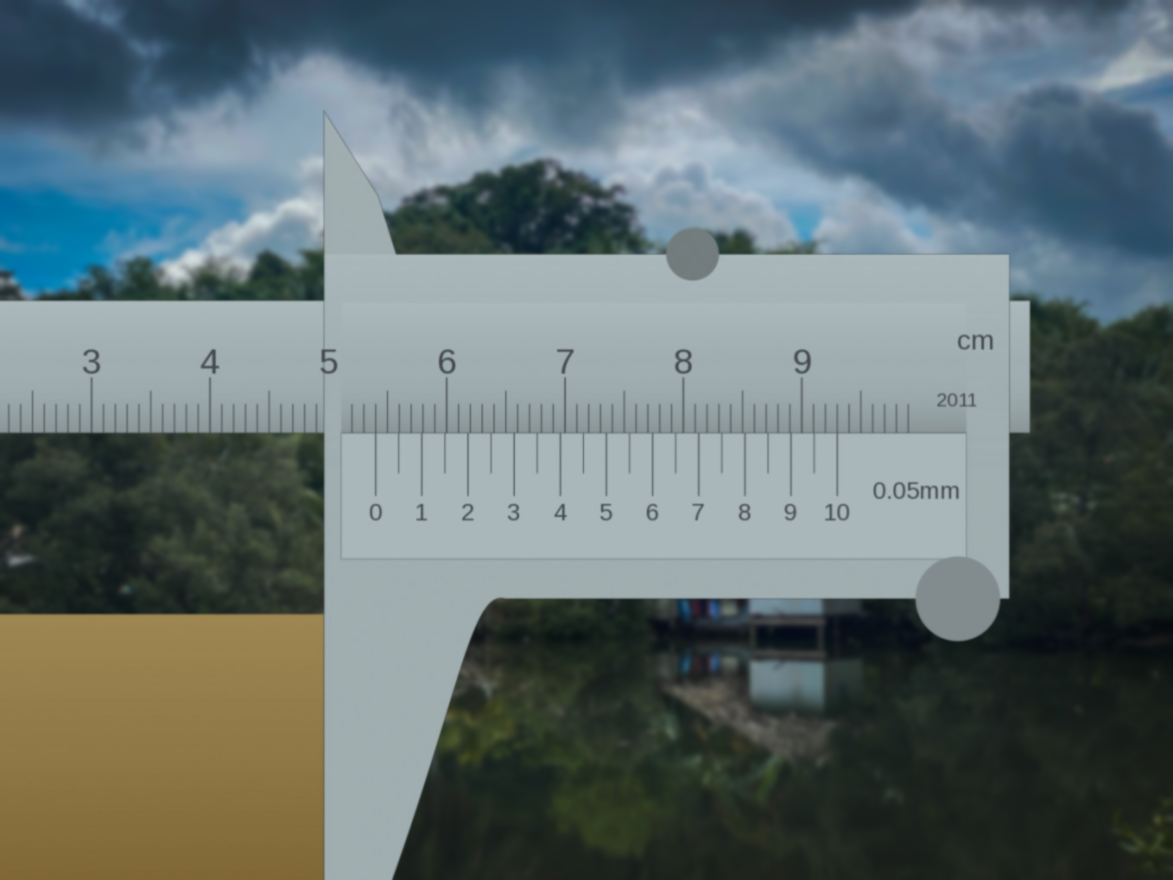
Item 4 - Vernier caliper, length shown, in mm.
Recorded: 54.0 mm
